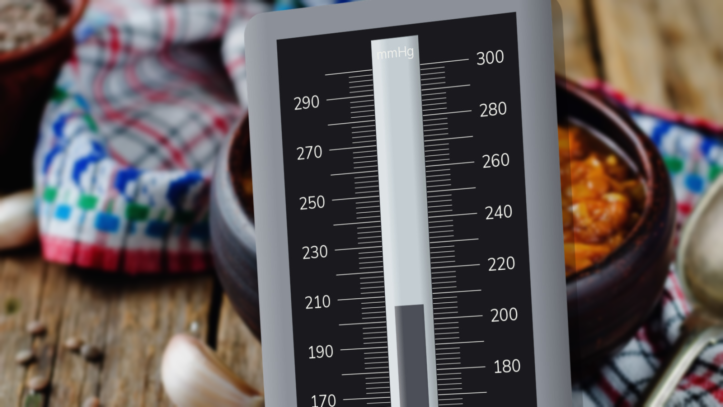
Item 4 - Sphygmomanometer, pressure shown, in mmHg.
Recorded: 206 mmHg
